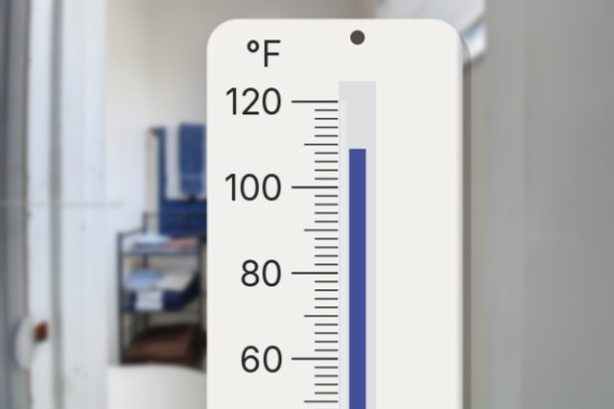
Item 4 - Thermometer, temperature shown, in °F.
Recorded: 109 °F
